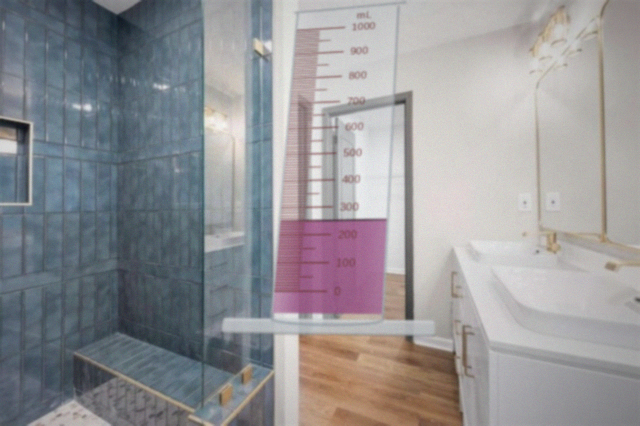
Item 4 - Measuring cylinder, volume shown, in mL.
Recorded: 250 mL
